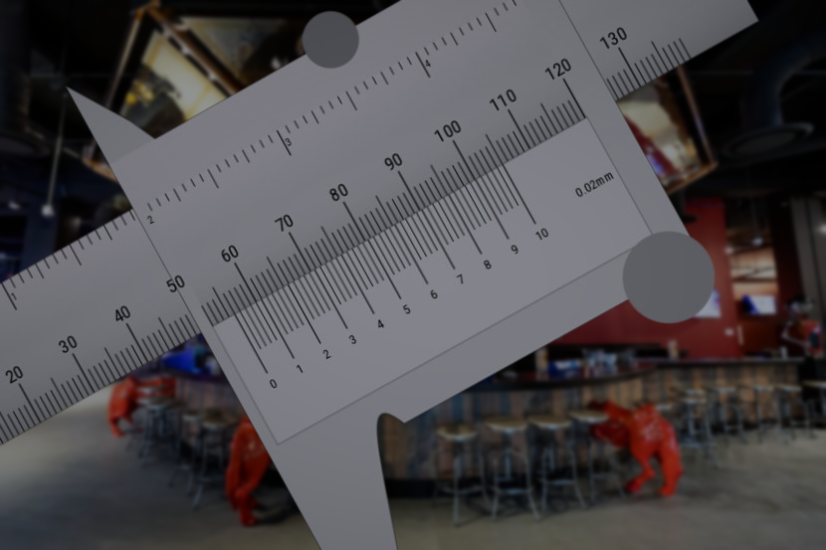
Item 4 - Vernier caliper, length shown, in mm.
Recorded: 56.0 mm
